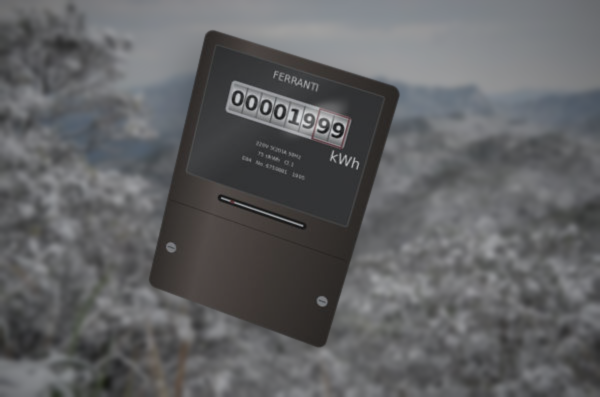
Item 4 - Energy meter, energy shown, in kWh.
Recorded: 19.99 kWh
